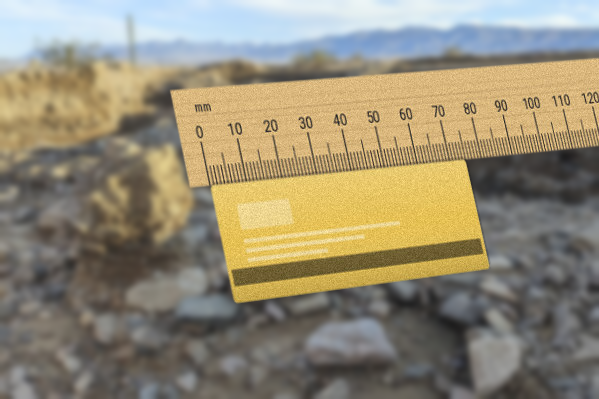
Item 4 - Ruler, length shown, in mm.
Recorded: 75 mm
